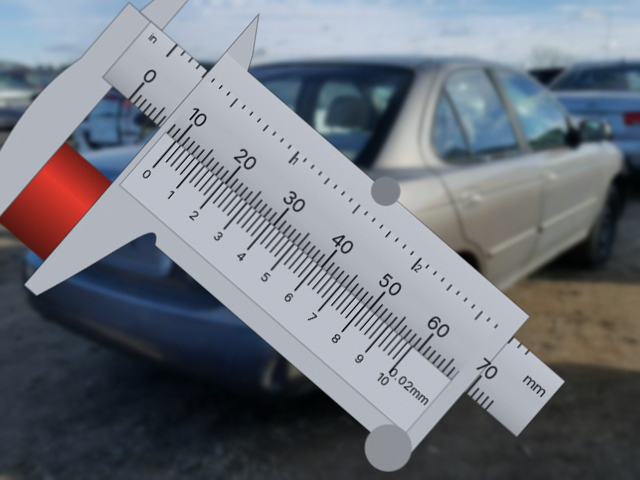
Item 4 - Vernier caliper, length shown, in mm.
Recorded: 9.8 mm
